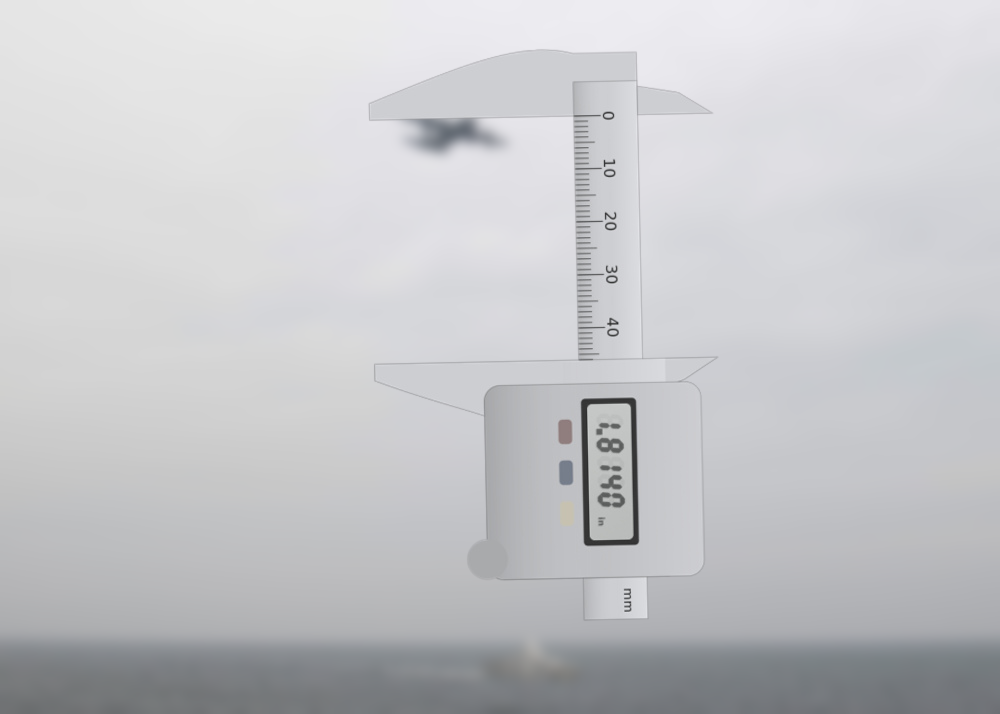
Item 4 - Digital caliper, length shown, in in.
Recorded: 1.8140 in
